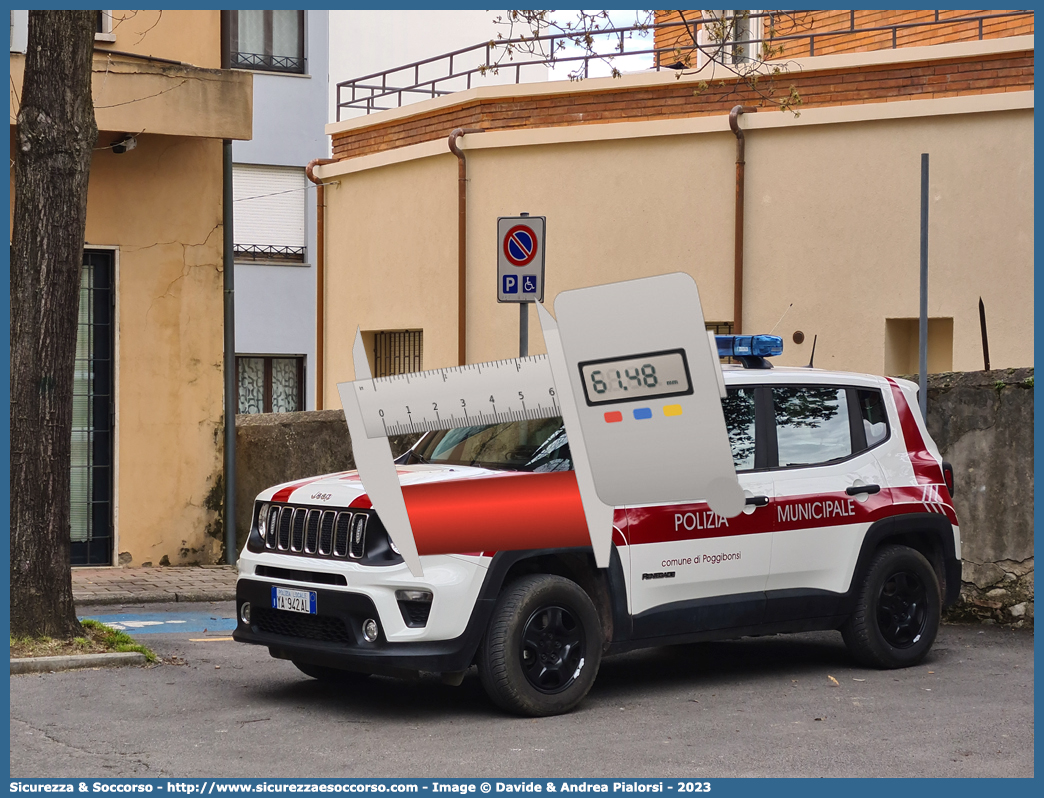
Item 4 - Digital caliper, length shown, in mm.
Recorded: 61.48 mm
